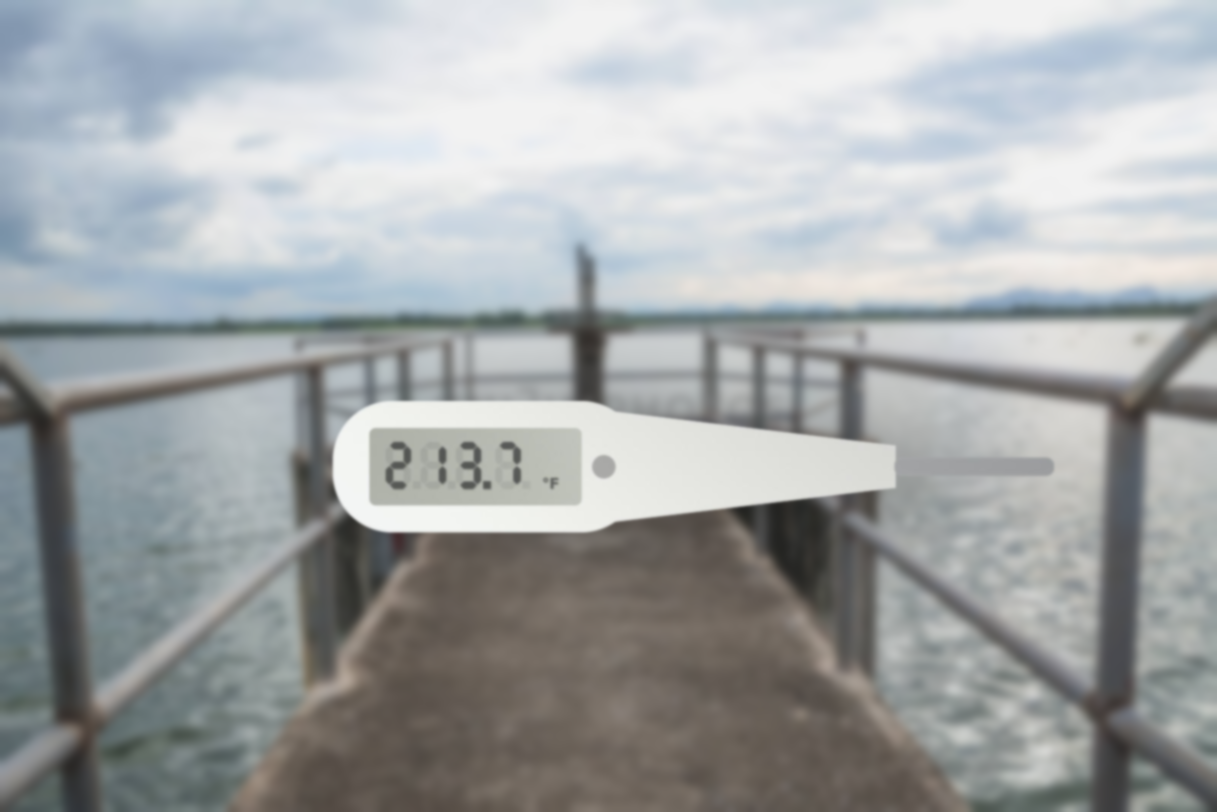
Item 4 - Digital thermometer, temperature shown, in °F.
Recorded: 213.7 °F
